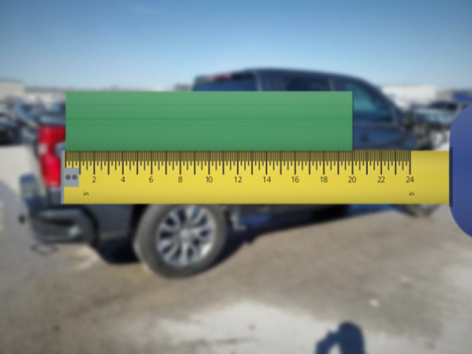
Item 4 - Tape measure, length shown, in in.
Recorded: 20 in
